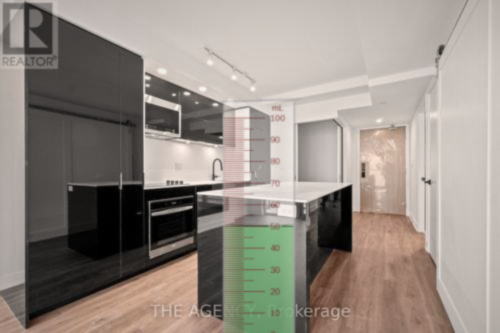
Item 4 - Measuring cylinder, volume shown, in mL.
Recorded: 50 mL
